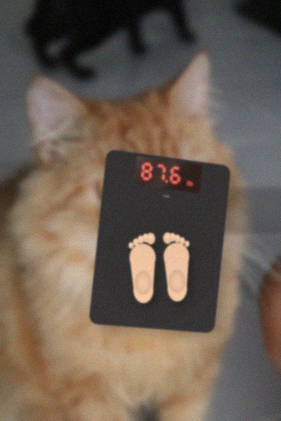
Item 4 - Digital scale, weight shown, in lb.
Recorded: 87.6 lb
